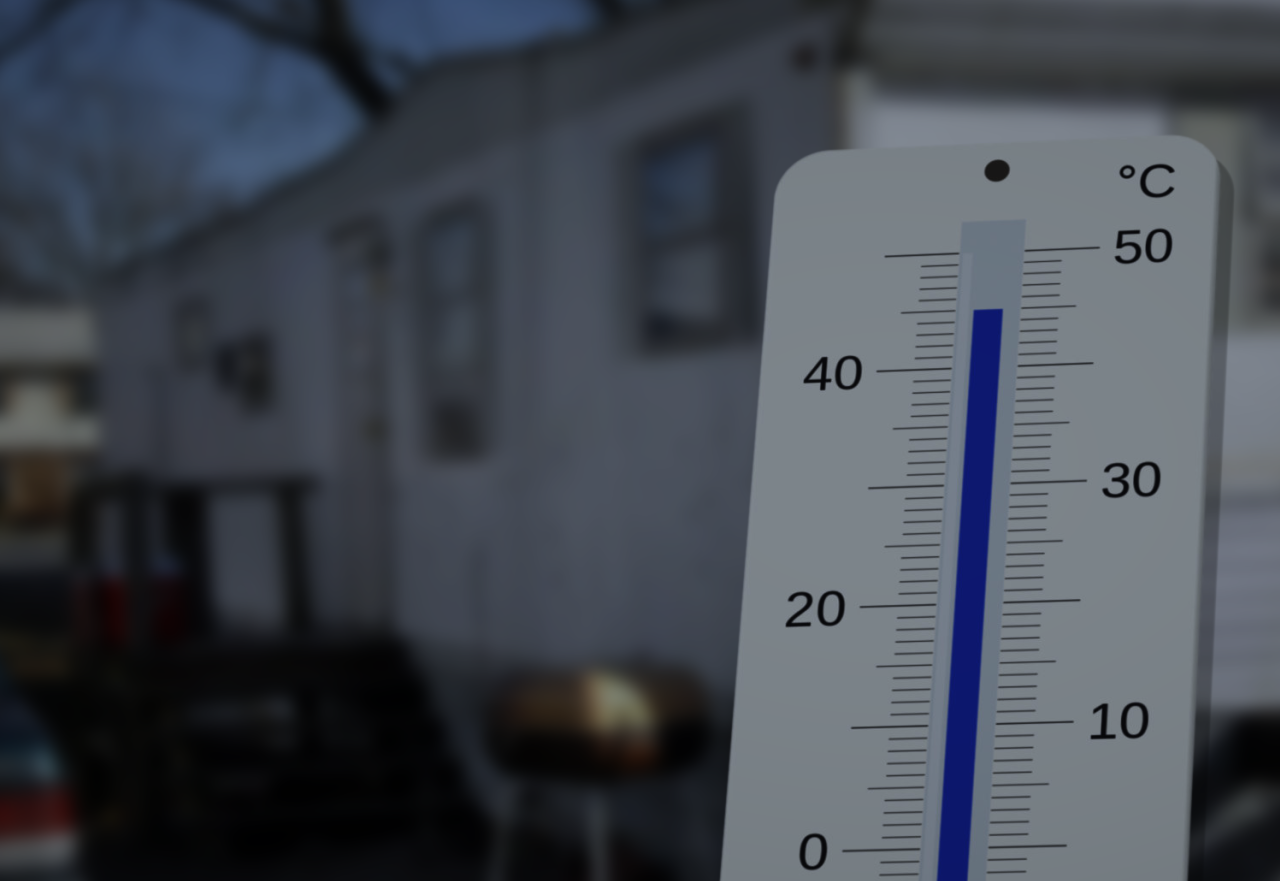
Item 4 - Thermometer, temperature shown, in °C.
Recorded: 45 °C
